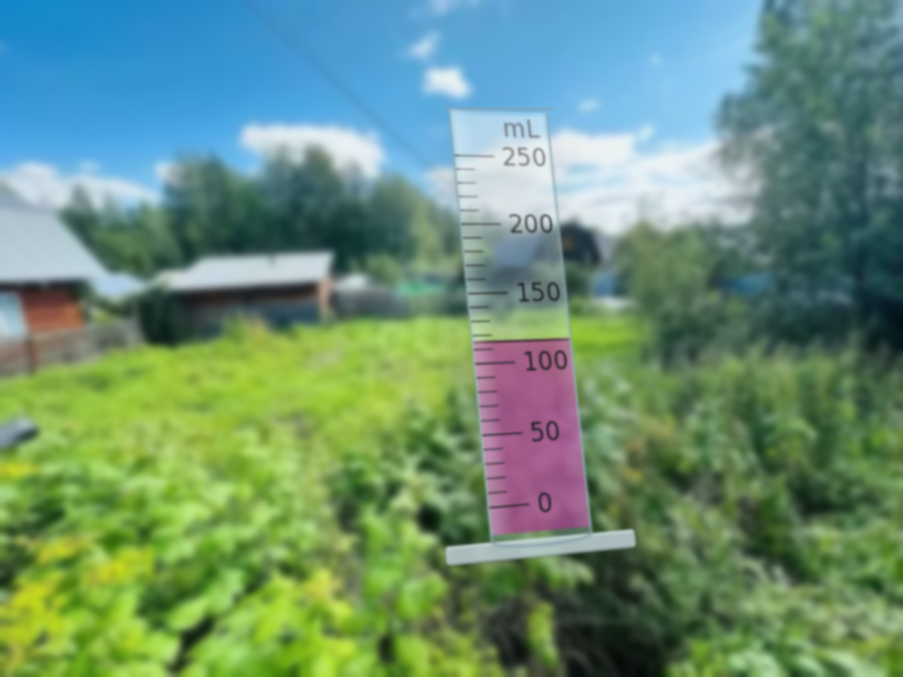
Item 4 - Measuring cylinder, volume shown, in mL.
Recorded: 115 mL
